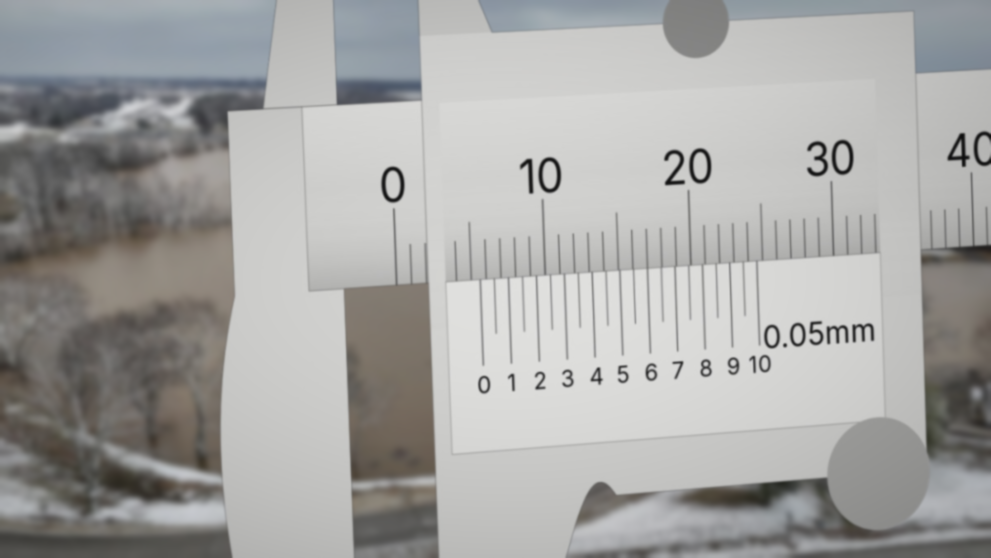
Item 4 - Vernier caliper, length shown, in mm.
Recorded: 5.6 mm
